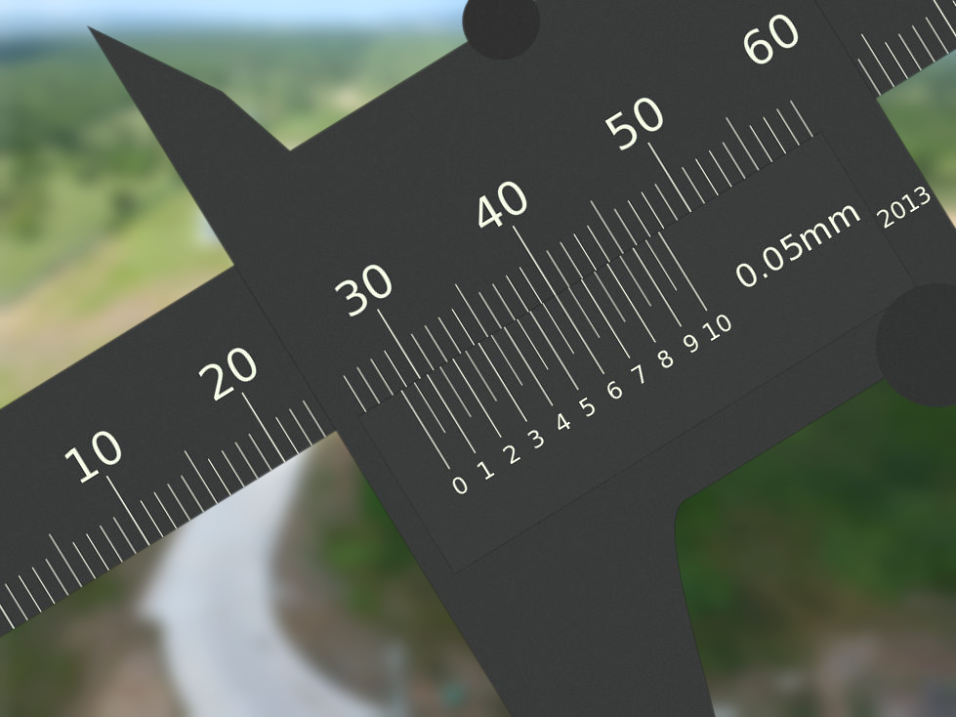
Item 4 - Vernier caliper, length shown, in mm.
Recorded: 28.6 mm
